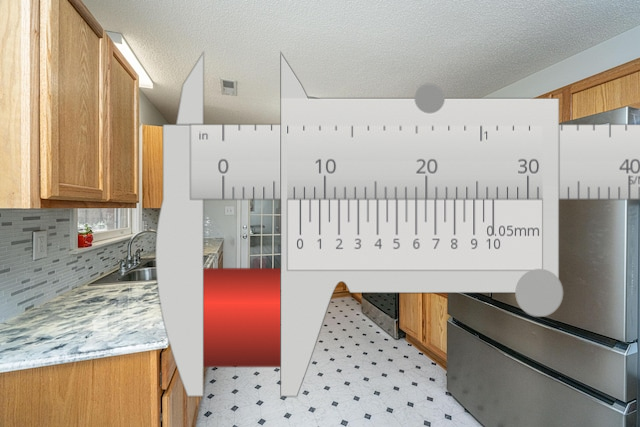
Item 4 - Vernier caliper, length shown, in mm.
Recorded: 7.6 mm
